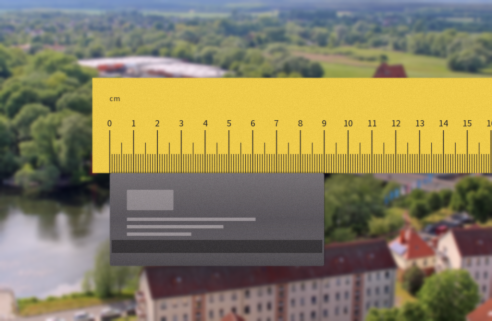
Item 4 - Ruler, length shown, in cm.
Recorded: 9 cm
